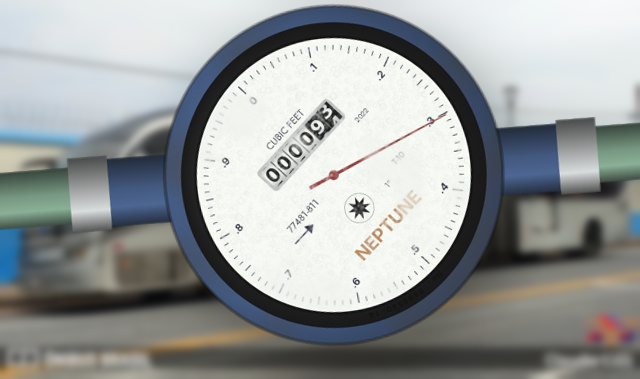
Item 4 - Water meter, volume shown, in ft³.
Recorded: 93.30 ft³
